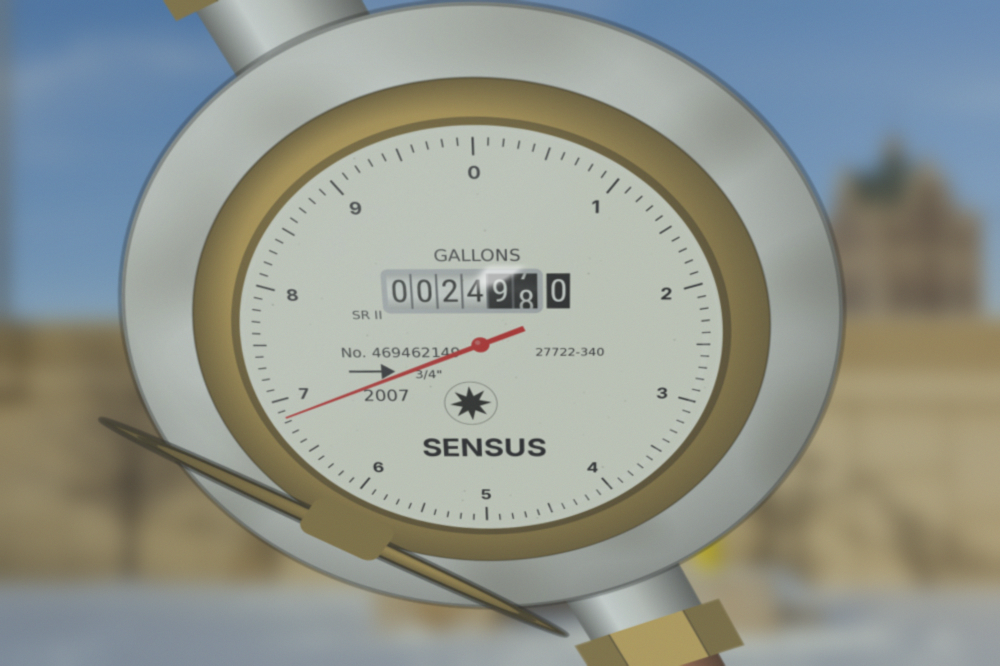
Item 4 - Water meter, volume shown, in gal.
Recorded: 24976.8 gal
